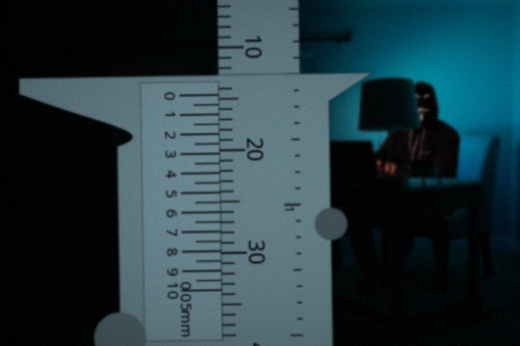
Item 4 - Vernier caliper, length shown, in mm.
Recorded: 14.6 mm
